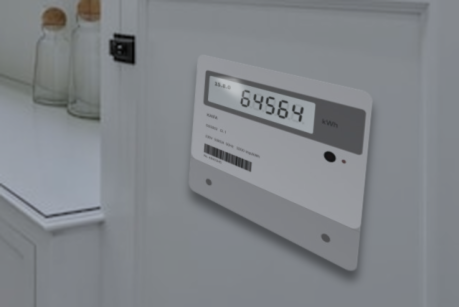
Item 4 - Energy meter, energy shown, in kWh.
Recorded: 64564 kWh
